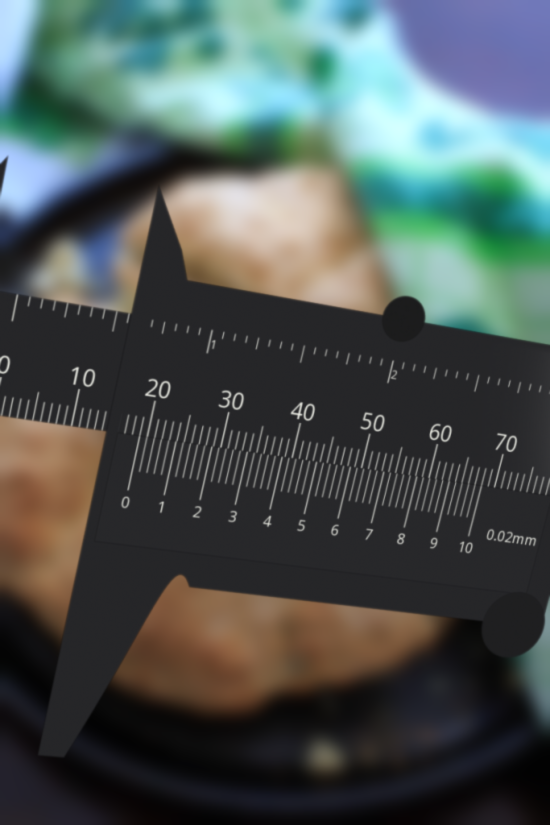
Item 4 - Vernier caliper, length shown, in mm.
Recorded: 19.0 mm
